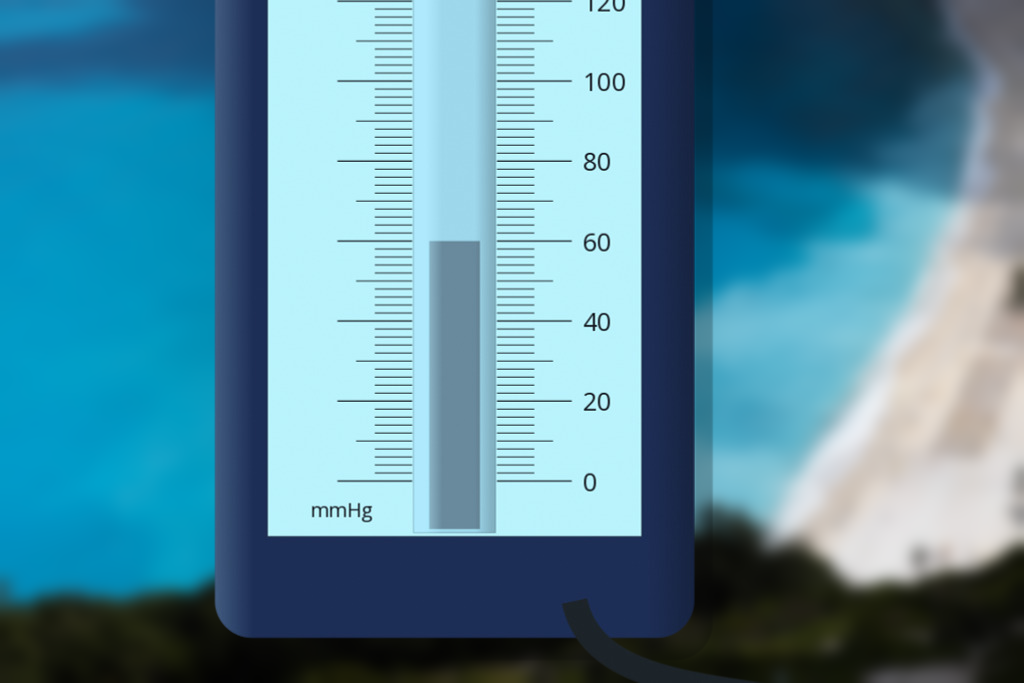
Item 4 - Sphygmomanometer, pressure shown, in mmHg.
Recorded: 60 mmHg
